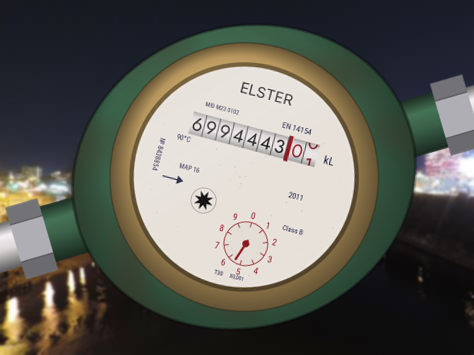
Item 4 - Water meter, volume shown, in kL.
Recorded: 6994443.005 kL
